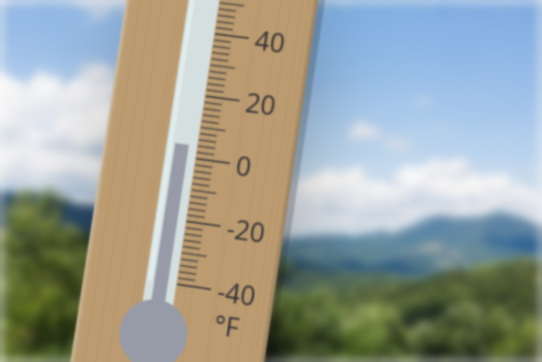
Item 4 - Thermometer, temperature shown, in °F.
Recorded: 4 °F
